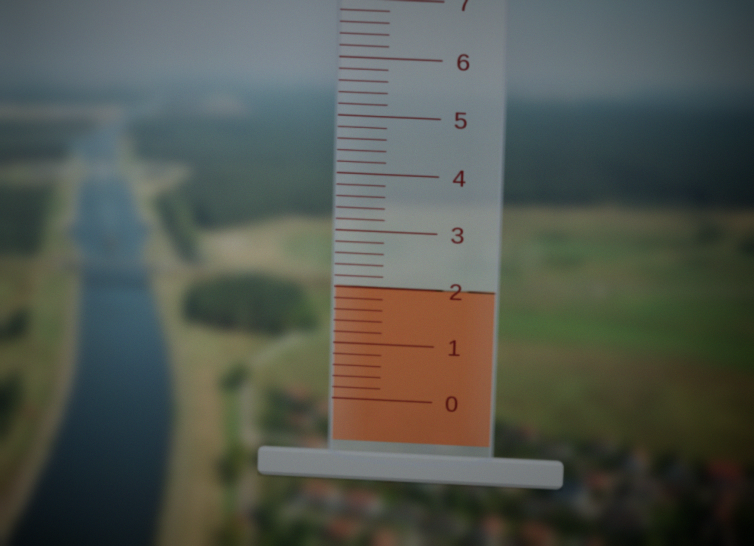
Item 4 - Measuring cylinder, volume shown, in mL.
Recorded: 2 mL
